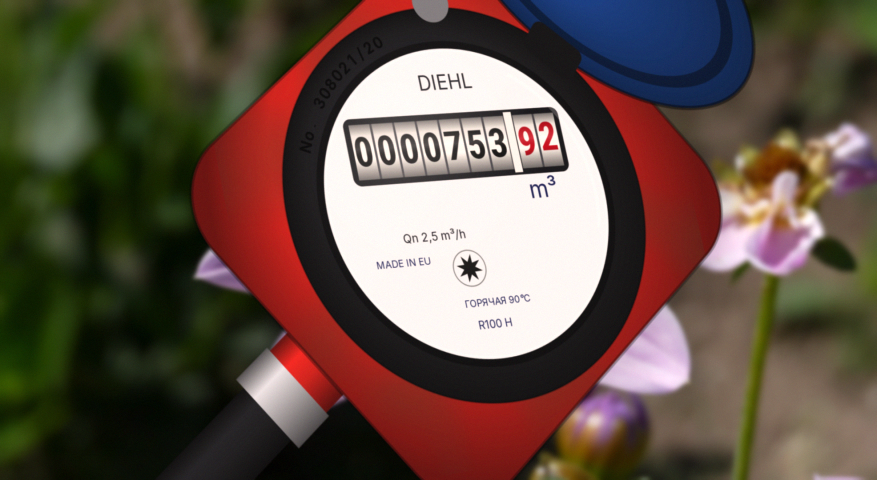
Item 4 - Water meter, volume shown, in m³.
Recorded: 753.92 m³
